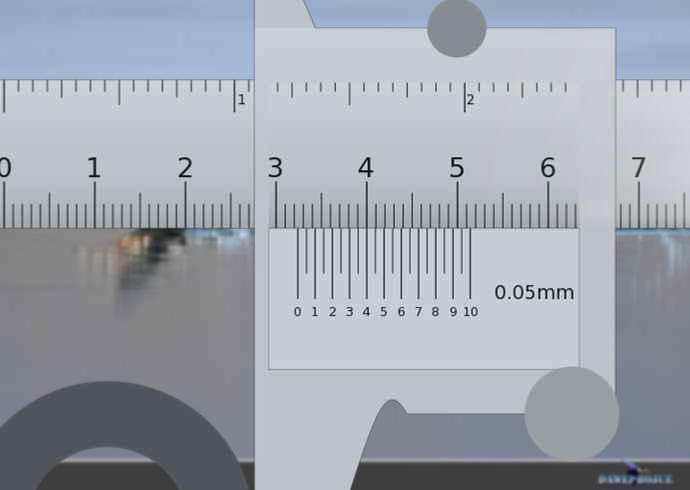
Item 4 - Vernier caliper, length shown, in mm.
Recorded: 32.4 mm
